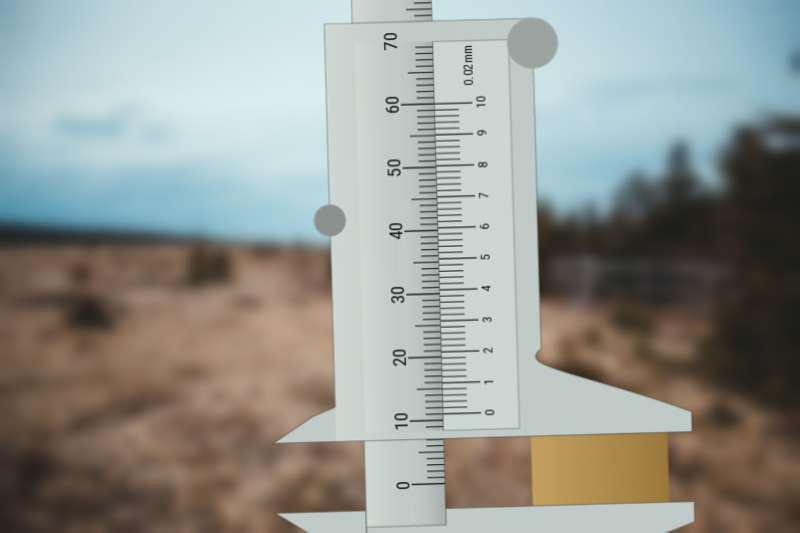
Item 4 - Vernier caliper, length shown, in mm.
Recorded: 11.0 mm
